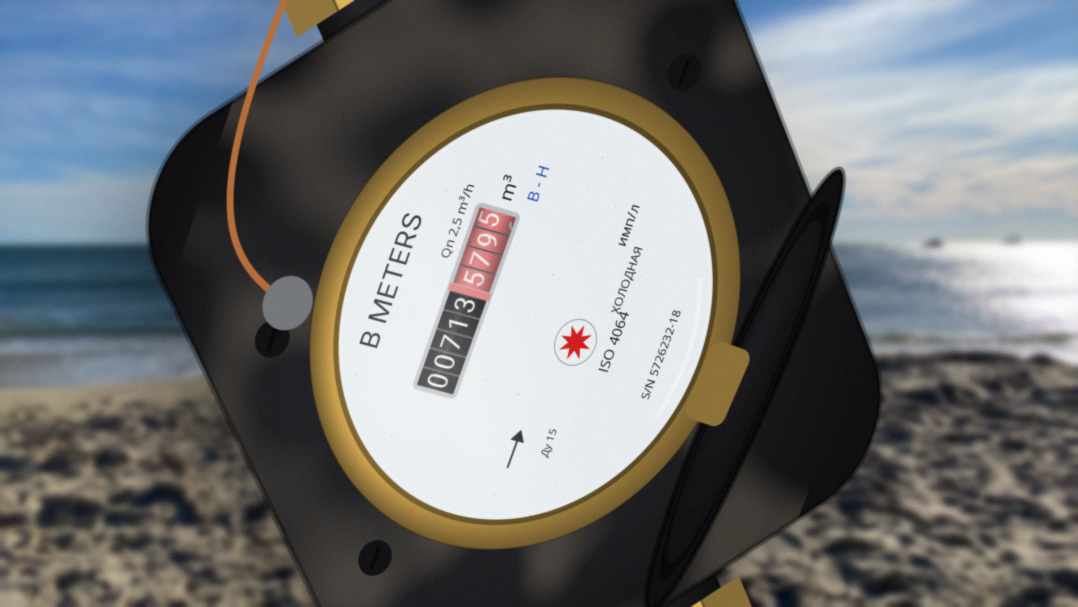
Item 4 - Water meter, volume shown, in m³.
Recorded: 713.5795 m³
